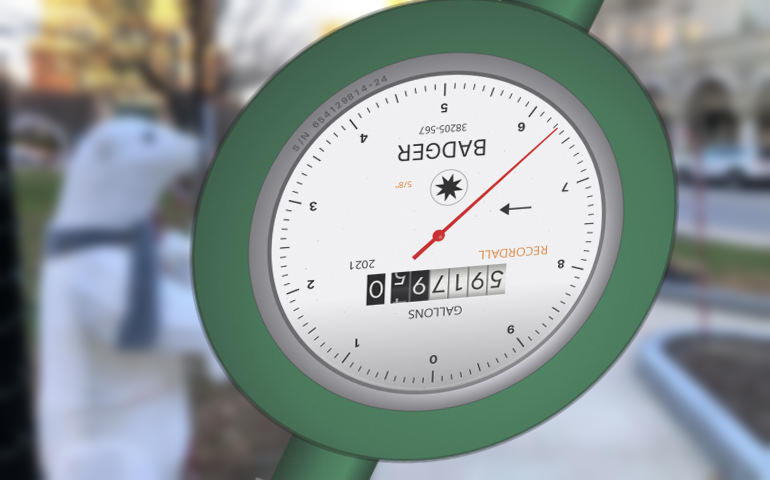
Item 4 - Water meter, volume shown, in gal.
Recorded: 5917946.3 gal
